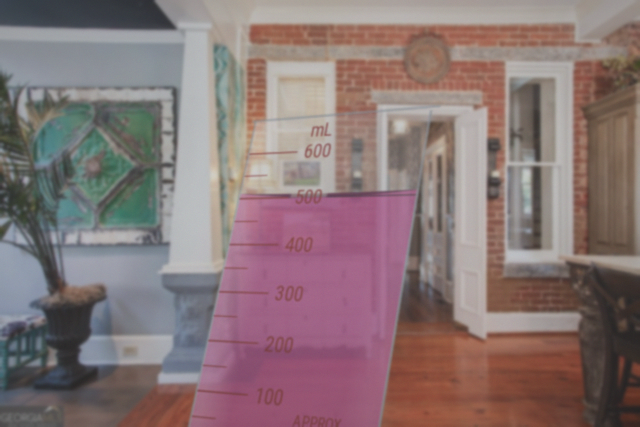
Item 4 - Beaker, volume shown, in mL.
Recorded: 500 mL
